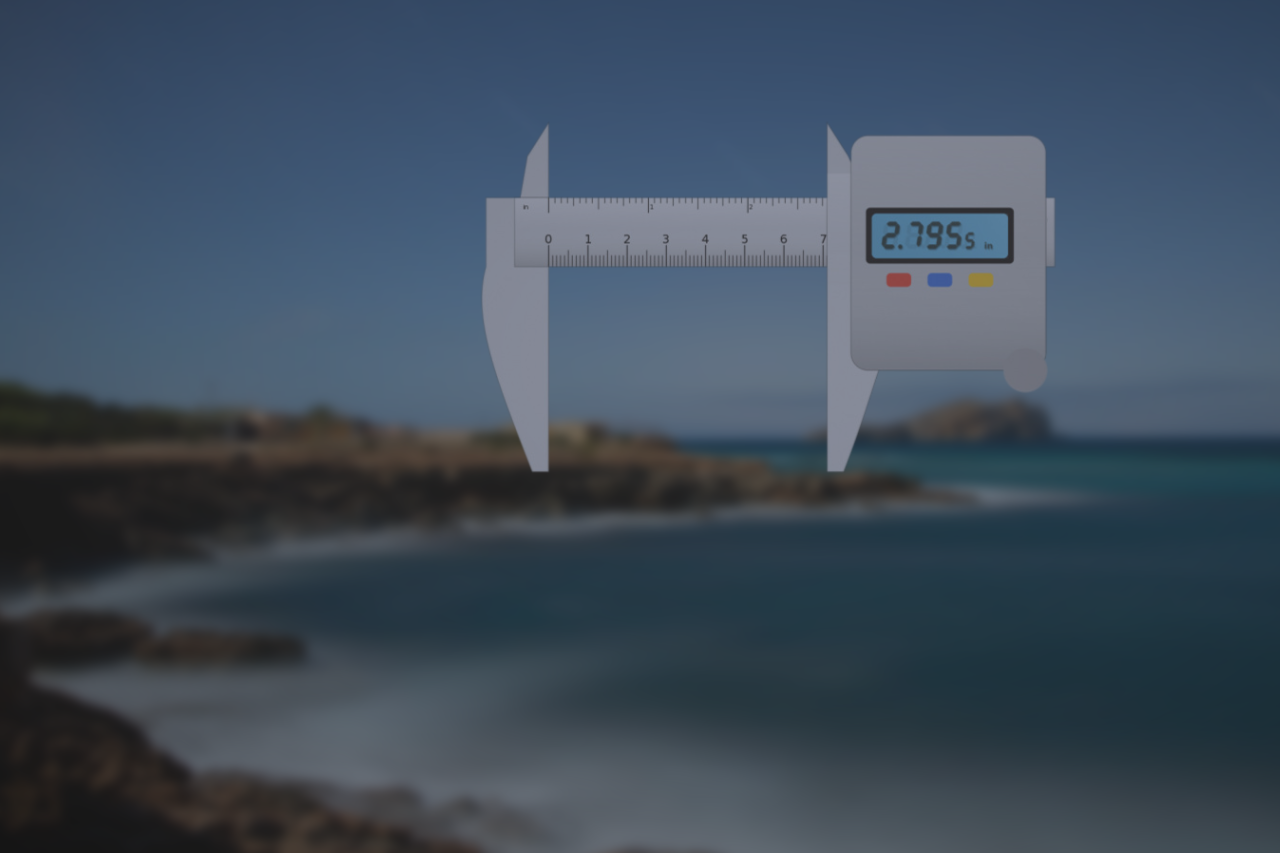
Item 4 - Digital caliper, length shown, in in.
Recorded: 2.7955 in
